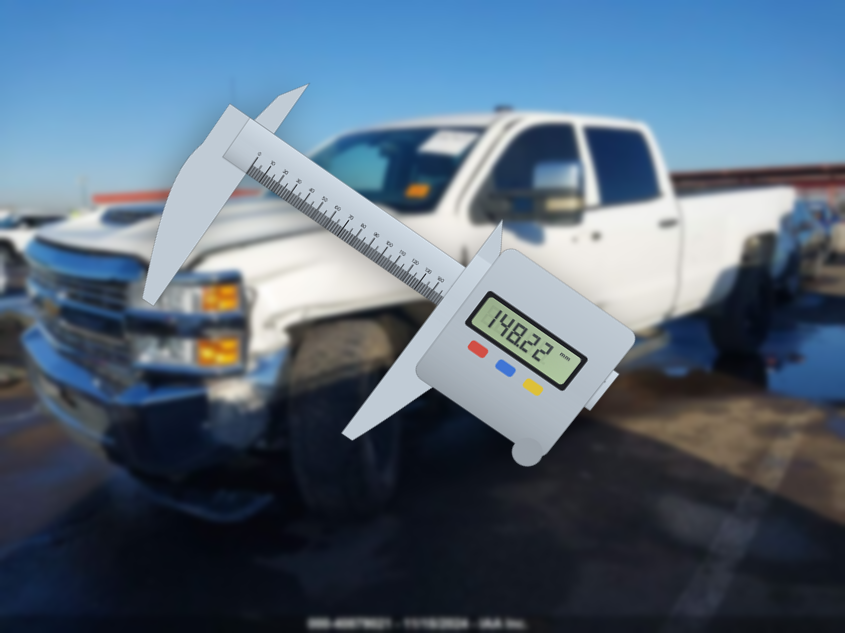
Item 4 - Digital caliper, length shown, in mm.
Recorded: 148.22 mm
